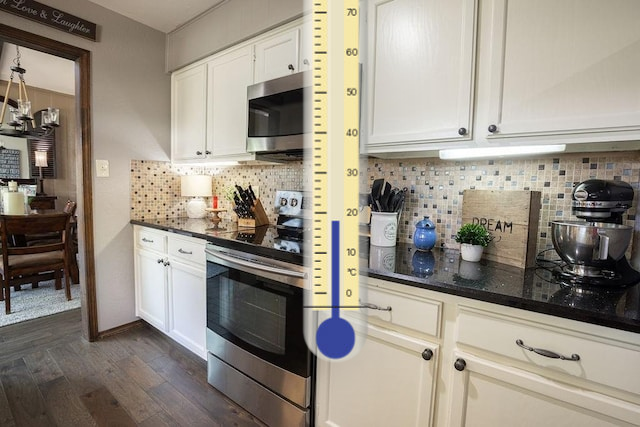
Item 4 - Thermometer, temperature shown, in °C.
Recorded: 18 °C
